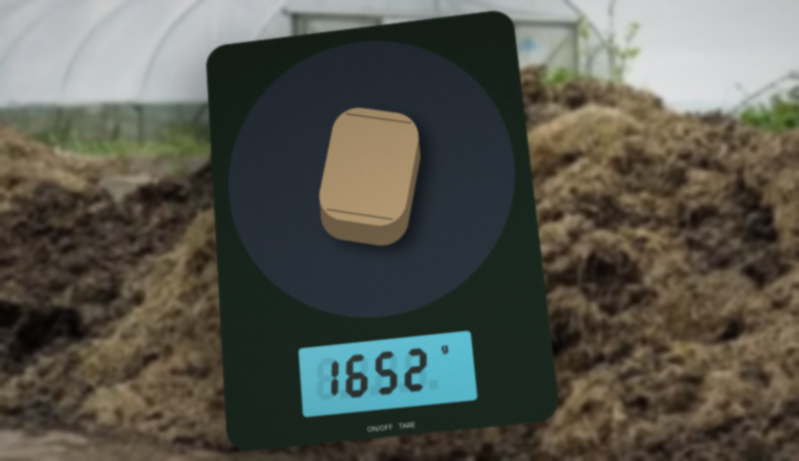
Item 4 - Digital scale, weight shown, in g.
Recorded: 1652 g
